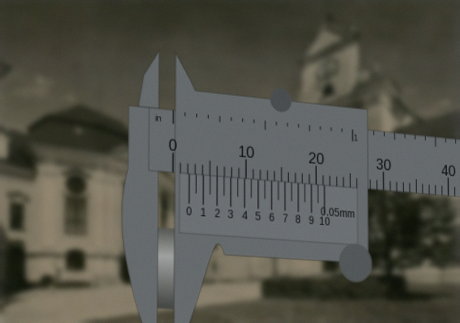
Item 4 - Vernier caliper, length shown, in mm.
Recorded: 2.2 mm
